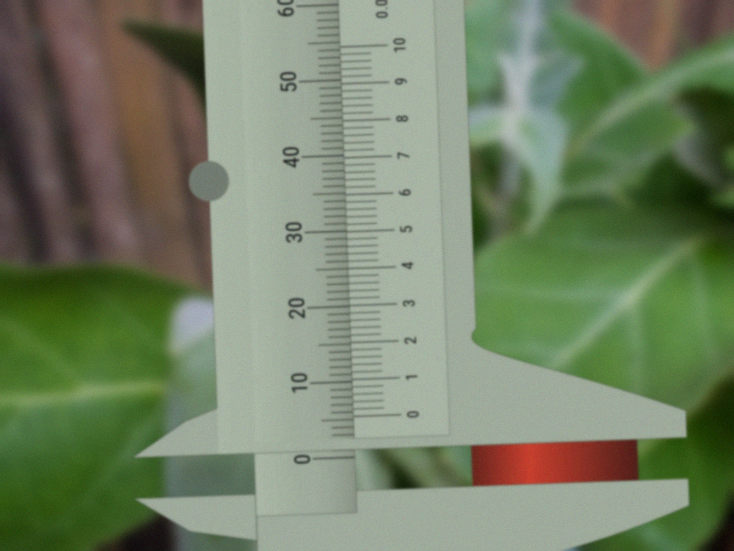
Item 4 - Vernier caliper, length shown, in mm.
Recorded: 5.4 mm
